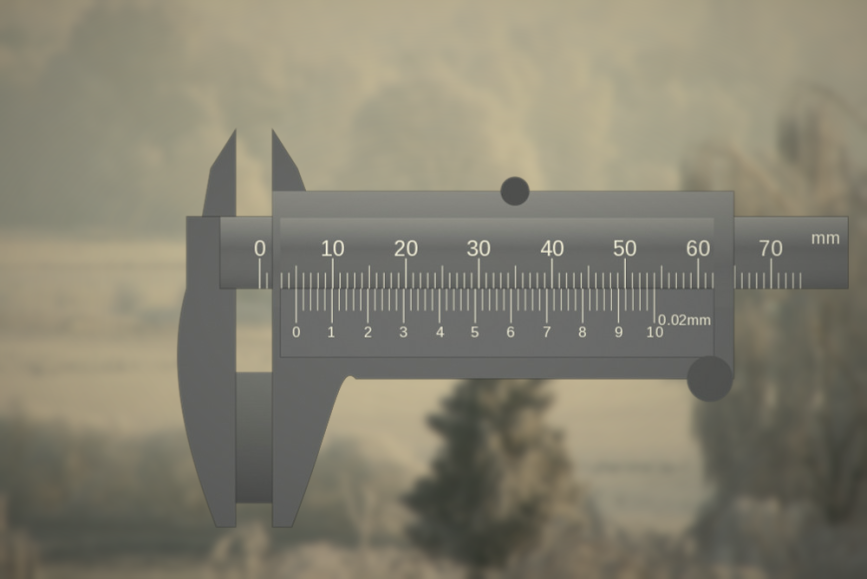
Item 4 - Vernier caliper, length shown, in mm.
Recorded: 5.0 mm
